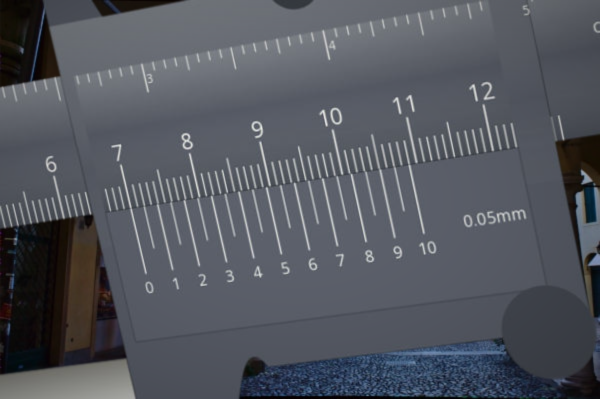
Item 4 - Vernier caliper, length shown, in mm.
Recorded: 70.0 mm
